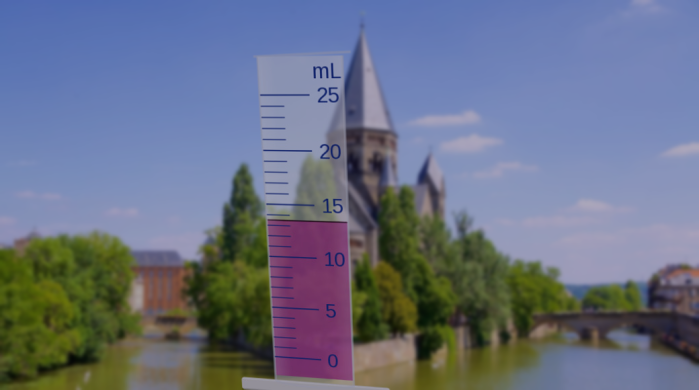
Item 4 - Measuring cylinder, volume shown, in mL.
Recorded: 13.5 mL
